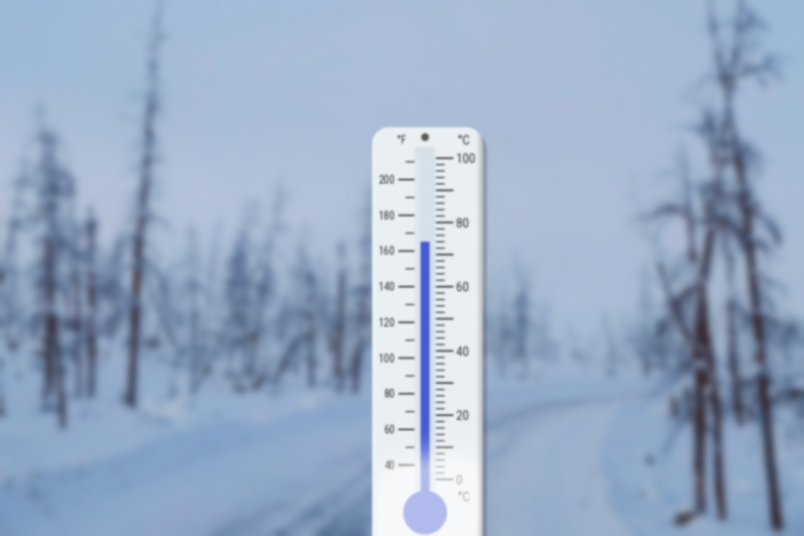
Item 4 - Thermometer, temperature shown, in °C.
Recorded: 74 °C
